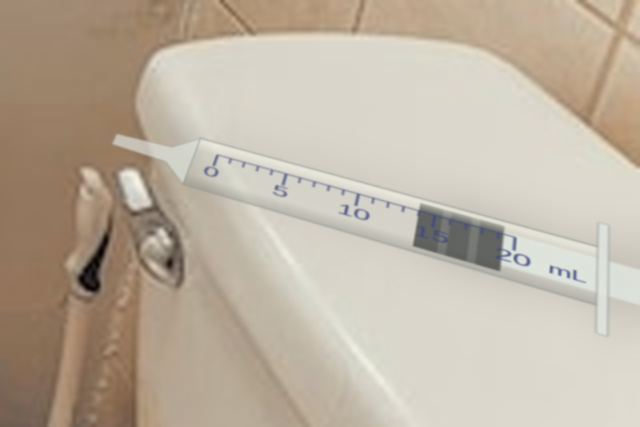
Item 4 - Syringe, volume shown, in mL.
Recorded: 14 mL
